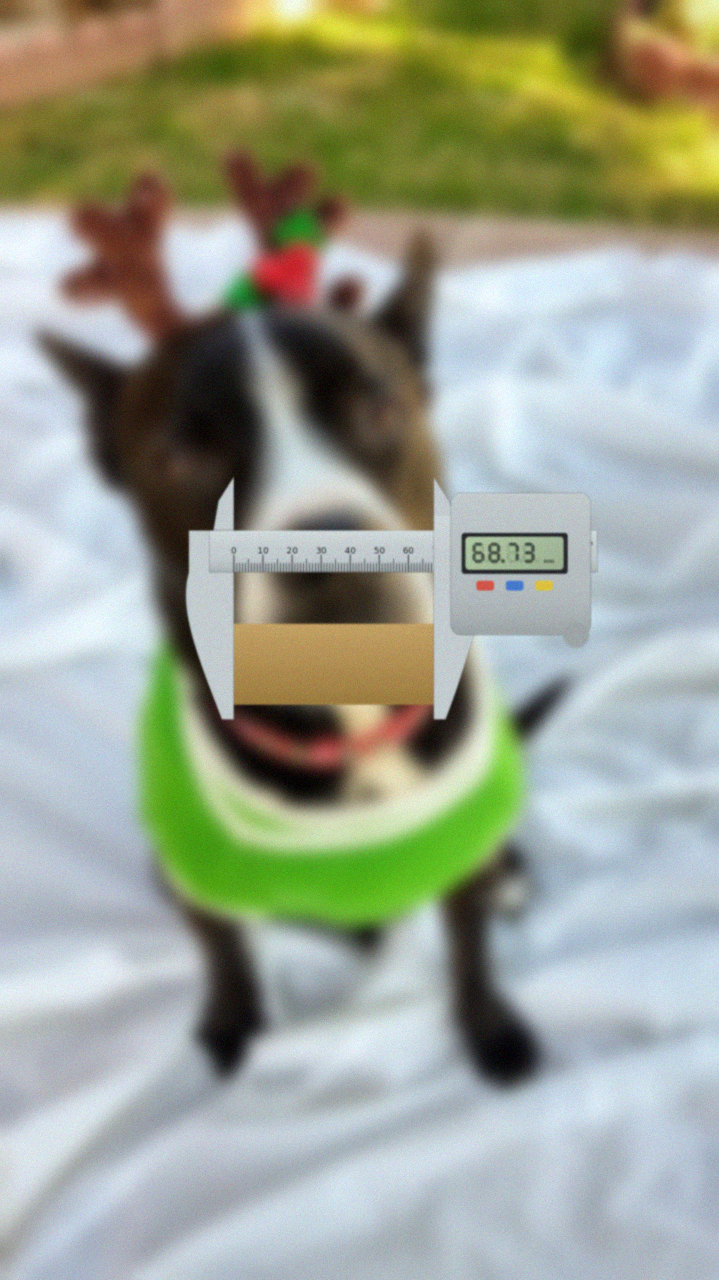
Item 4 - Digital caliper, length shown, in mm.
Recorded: 68.73 mm
